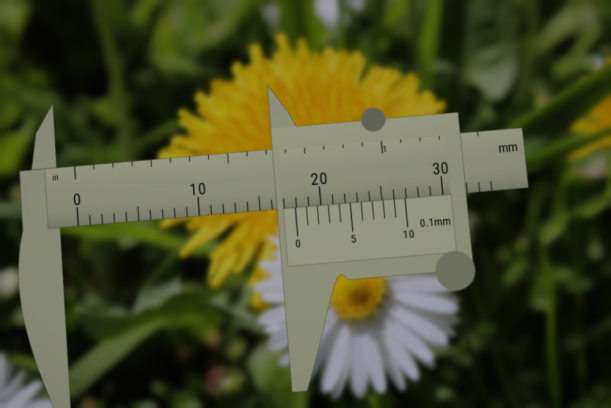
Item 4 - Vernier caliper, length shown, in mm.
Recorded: 17.9 mm
